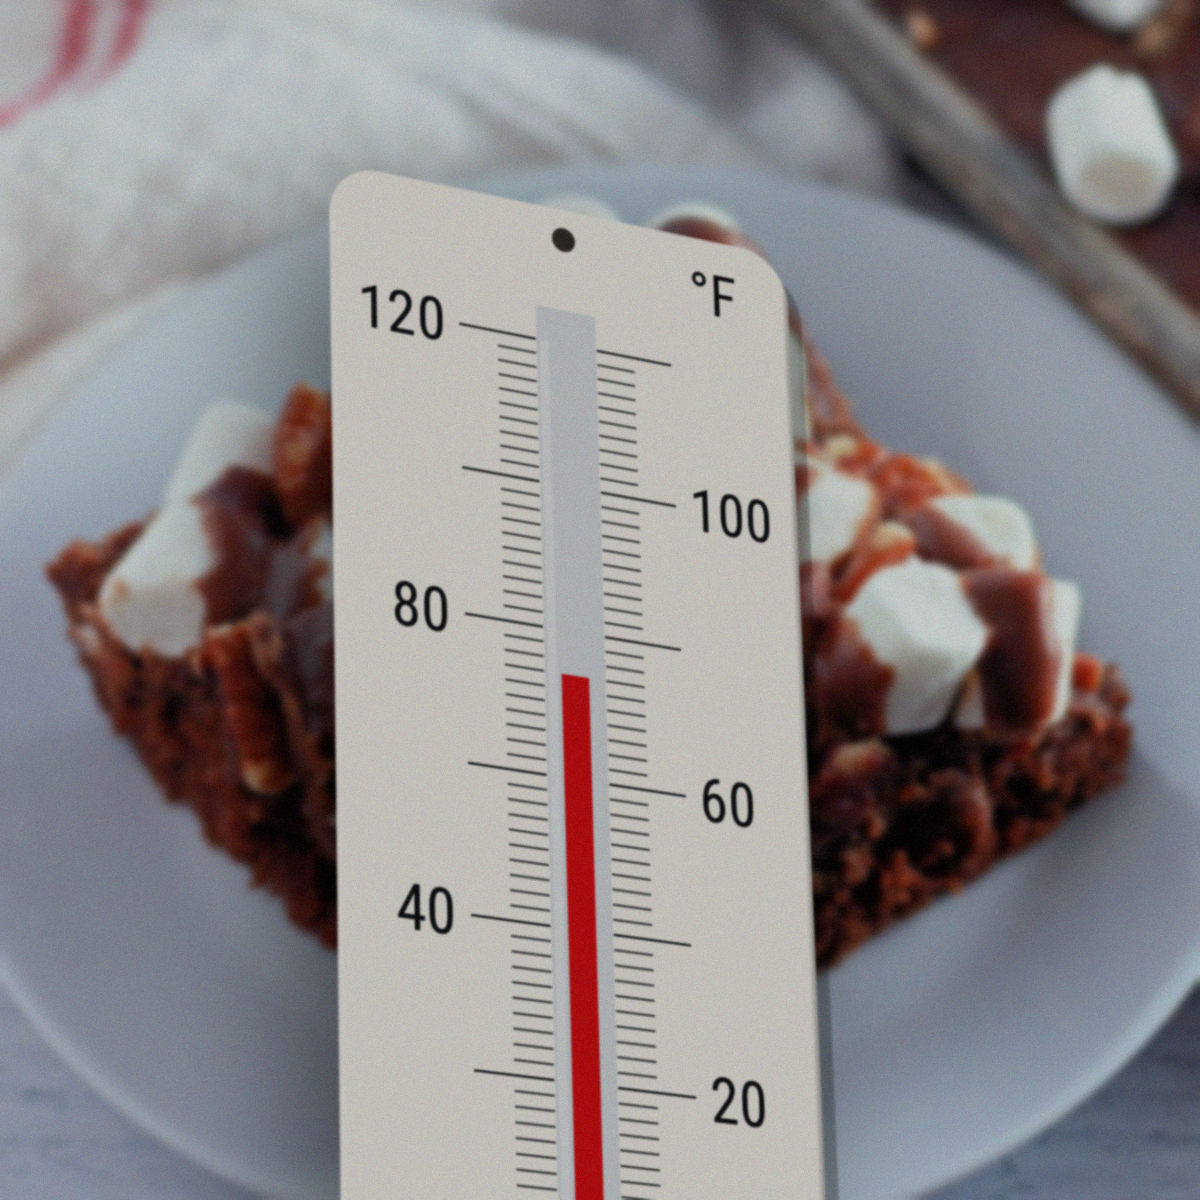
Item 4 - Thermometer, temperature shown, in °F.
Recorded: 74 °F
